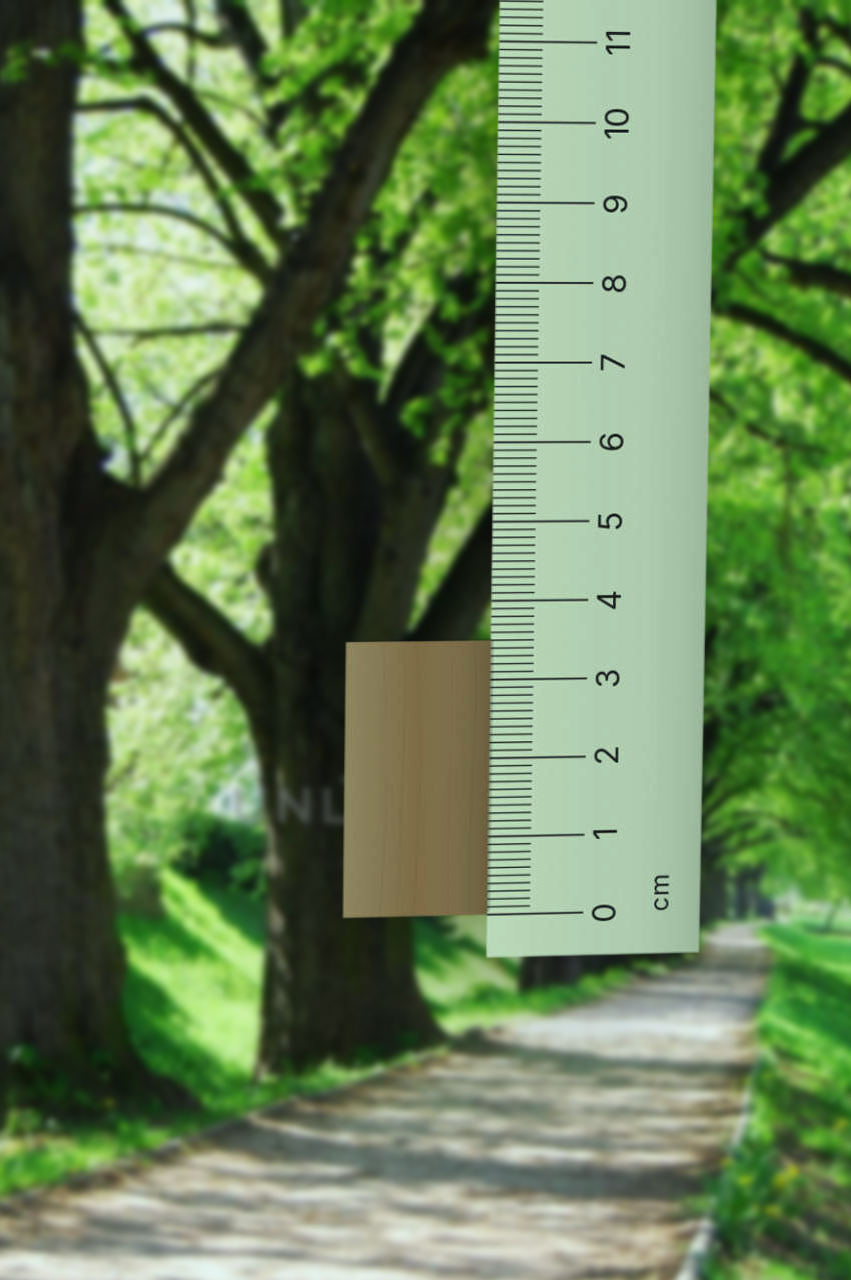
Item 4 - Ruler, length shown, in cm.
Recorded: 3.5 cm
